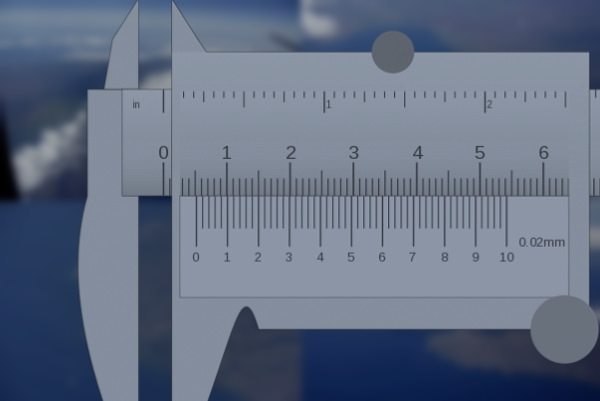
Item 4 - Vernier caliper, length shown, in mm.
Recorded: 5.2 mm
